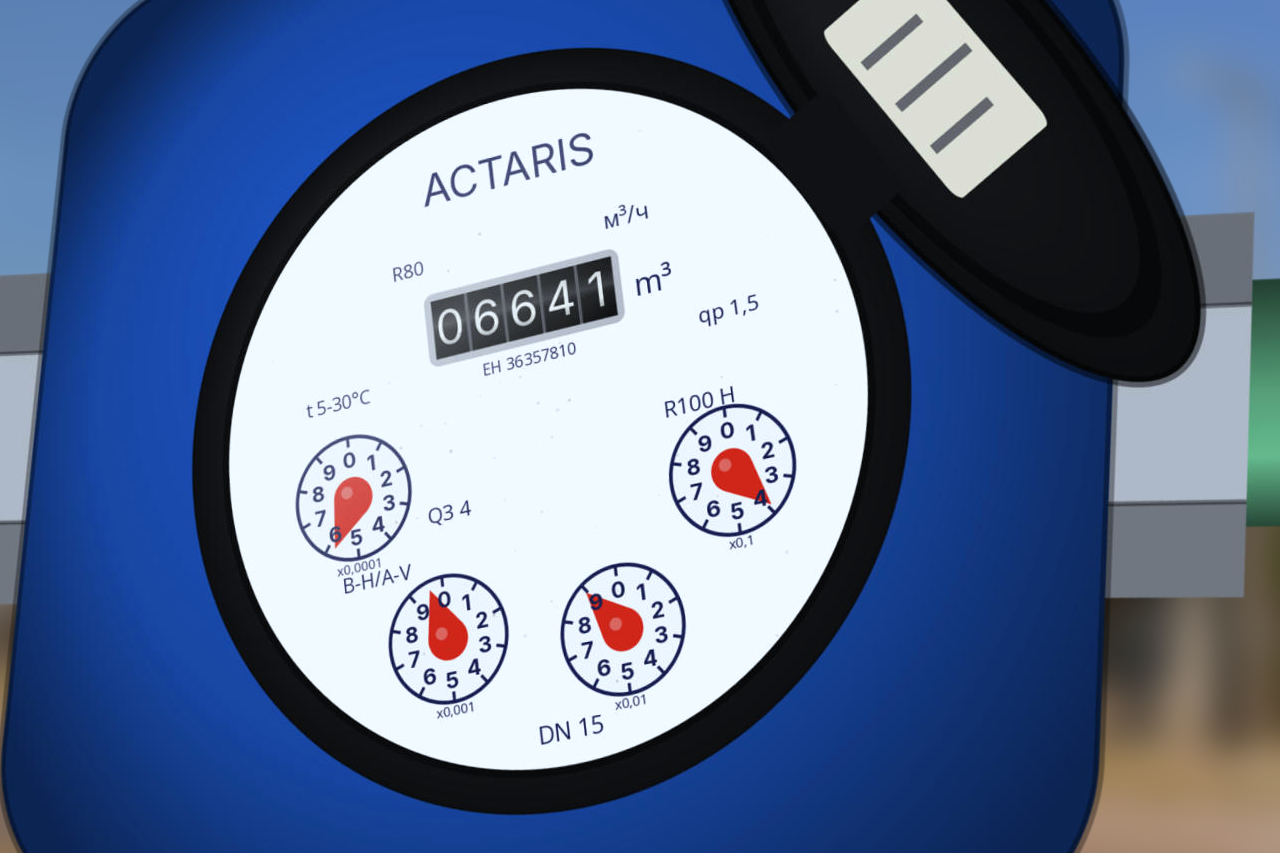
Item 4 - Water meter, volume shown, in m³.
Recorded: 6641.3895 m³
